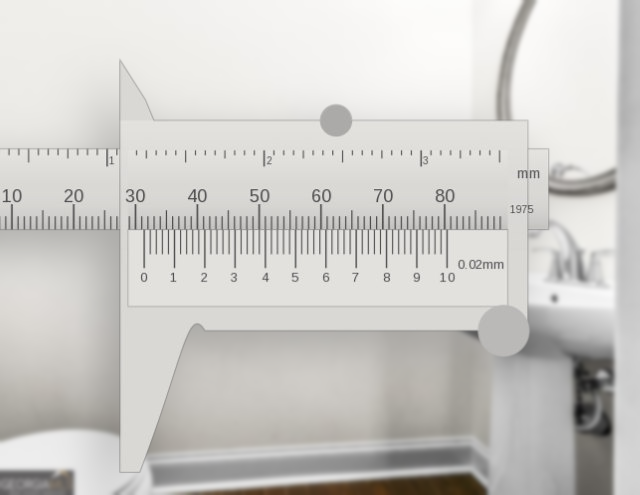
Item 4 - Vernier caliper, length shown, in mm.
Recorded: 31.4 mm
